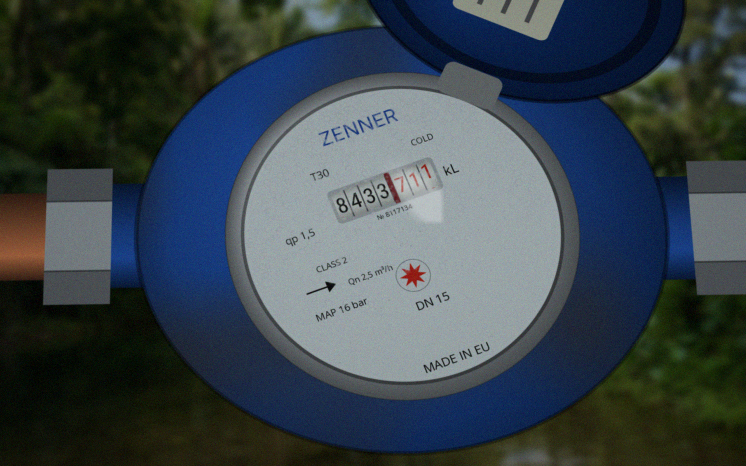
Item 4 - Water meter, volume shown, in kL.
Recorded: 8433.711 kL
